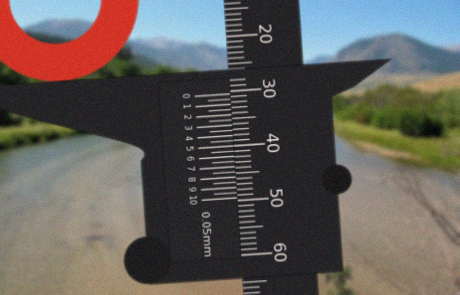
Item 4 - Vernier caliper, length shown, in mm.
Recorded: 30.5 mm
